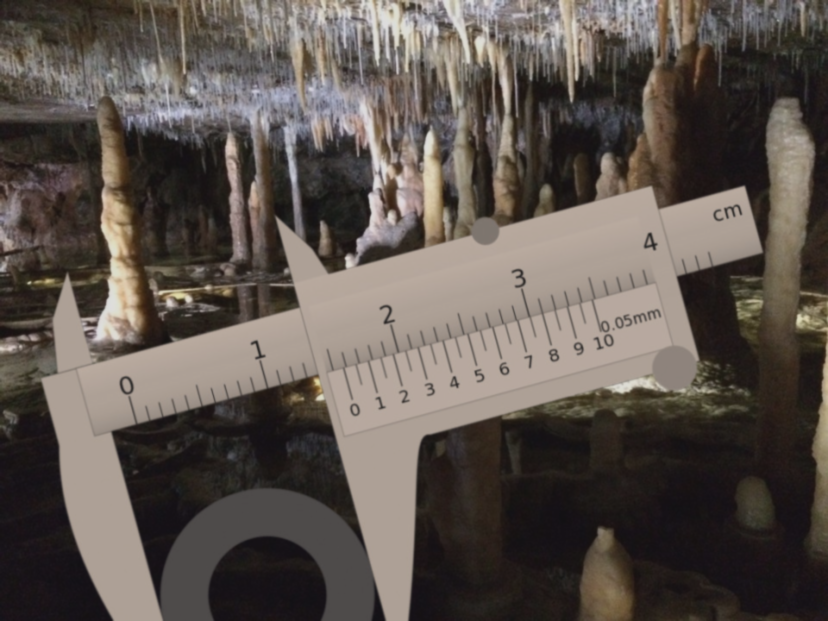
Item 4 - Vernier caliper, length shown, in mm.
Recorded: 15.8 mm
